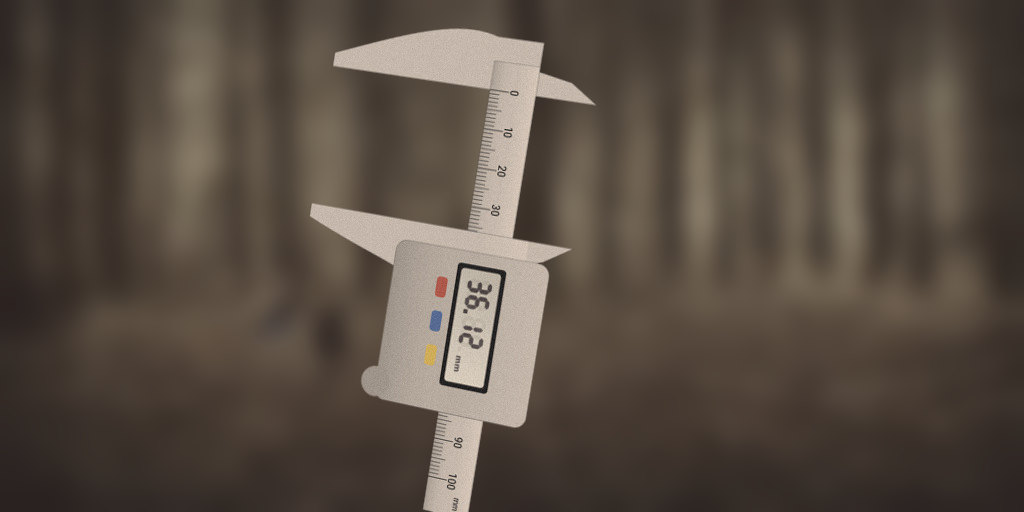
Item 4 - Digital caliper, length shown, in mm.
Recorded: 36.12 mm
